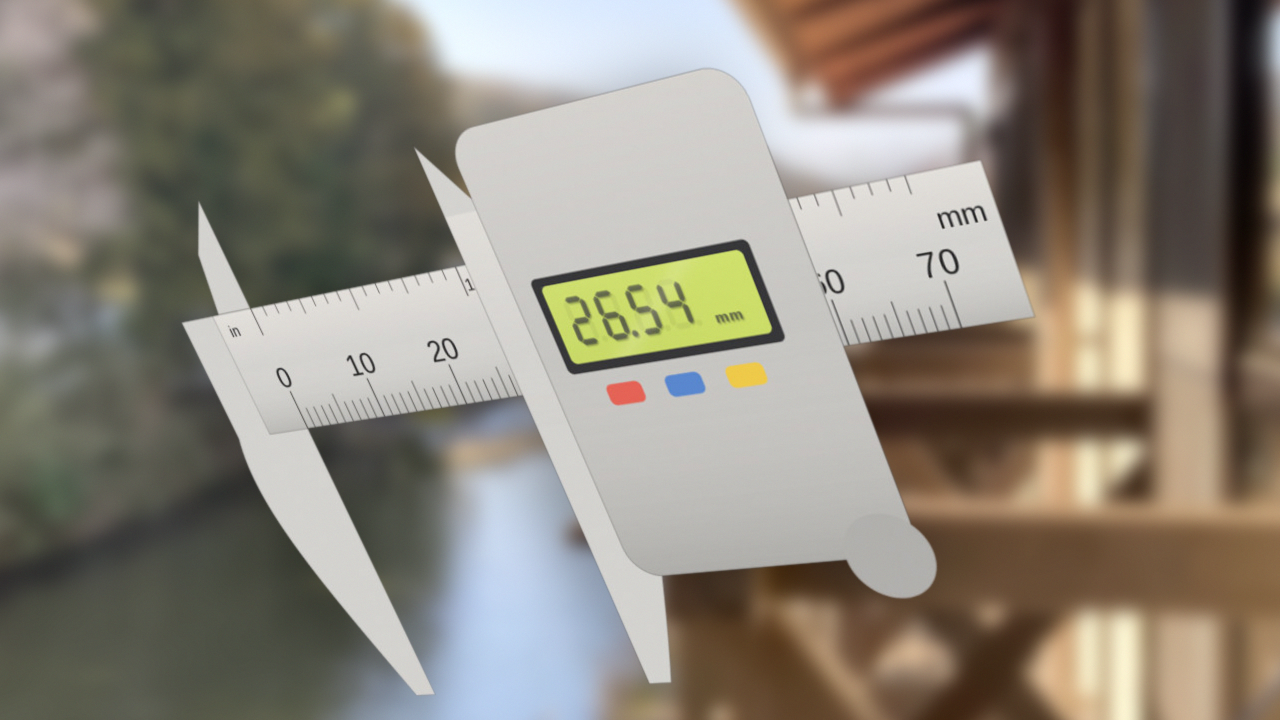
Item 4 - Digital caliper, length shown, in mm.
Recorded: 26.54 mm
